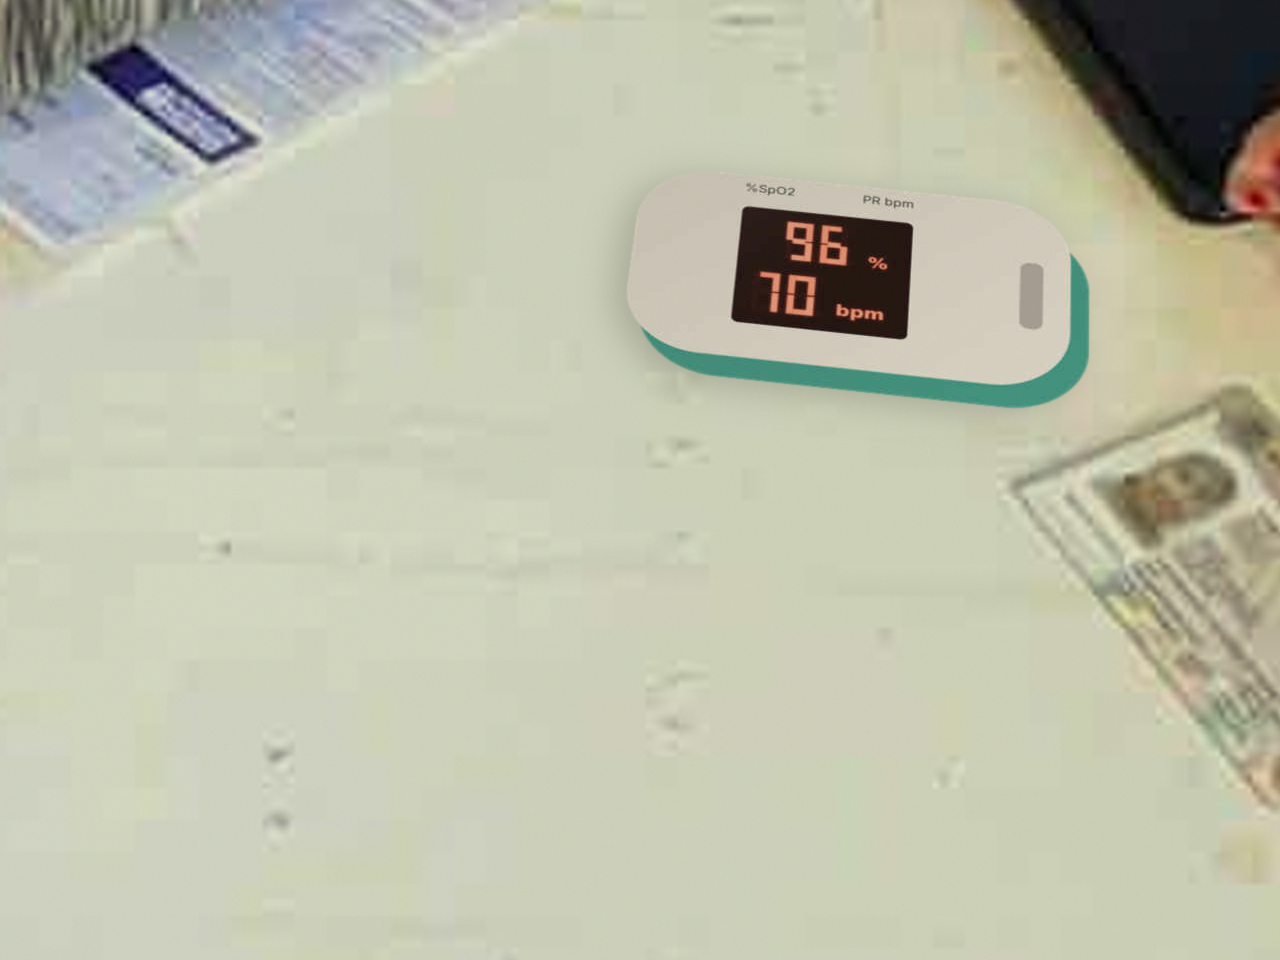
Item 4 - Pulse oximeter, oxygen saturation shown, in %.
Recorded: 96 %
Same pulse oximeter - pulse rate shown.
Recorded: 70 bpm
